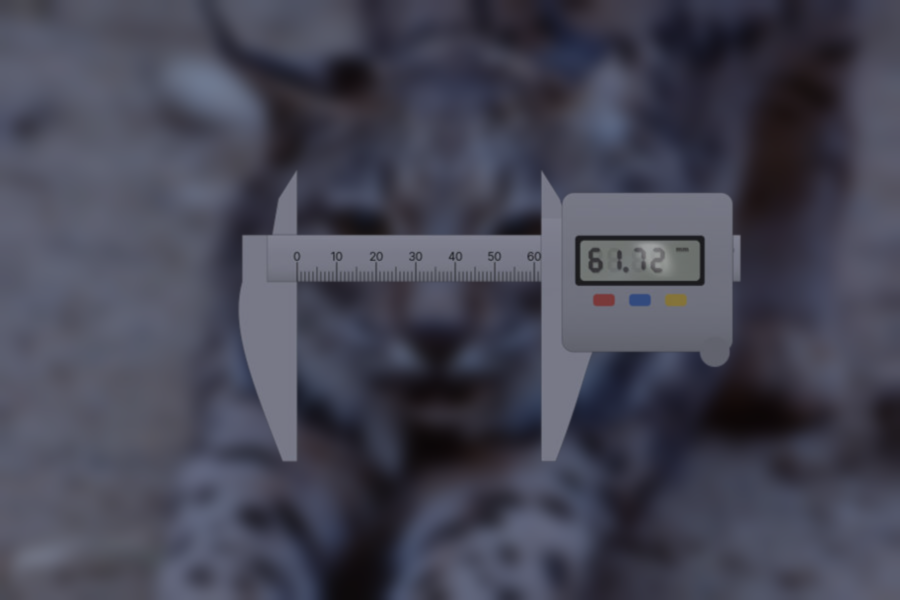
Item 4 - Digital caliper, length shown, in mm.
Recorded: 61.72 mm
